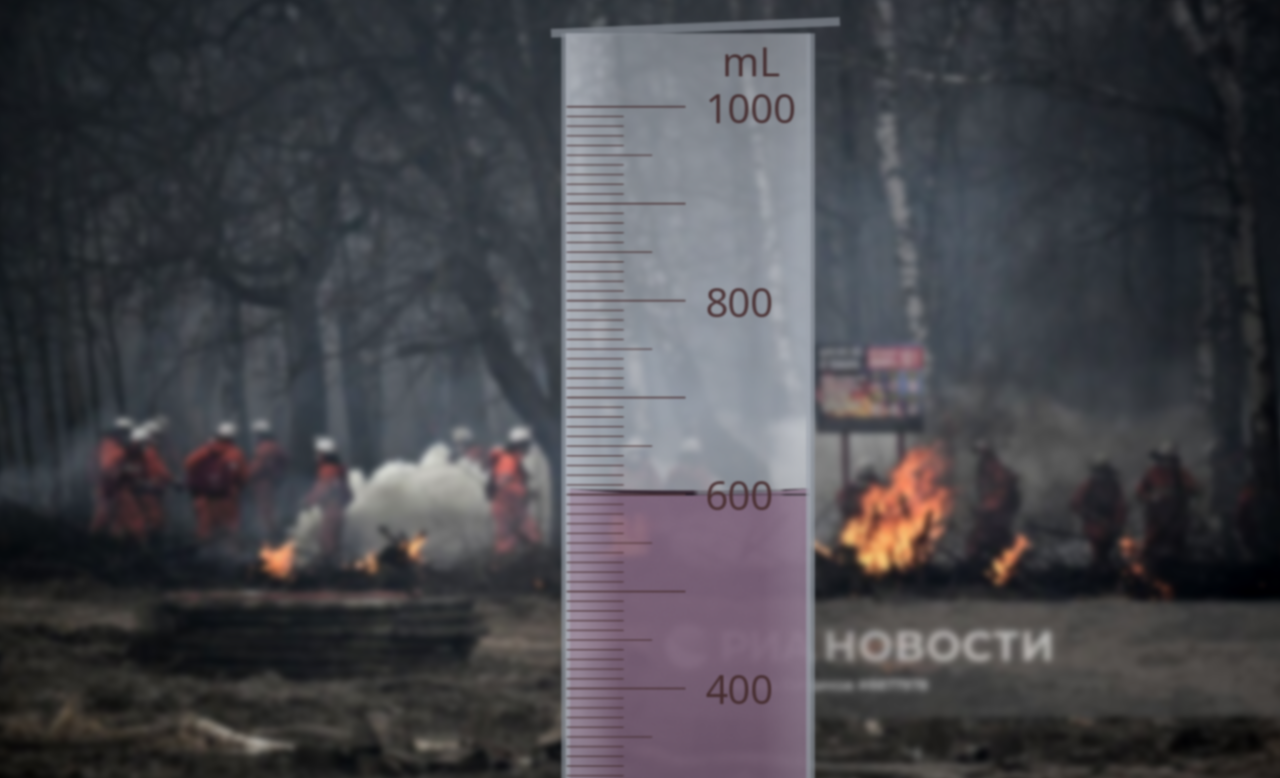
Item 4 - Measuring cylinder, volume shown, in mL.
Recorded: 600 mL
